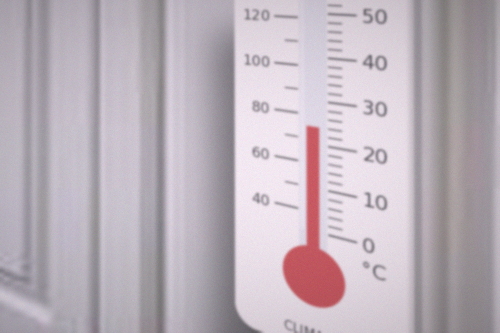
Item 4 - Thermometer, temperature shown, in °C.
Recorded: 24 °C
